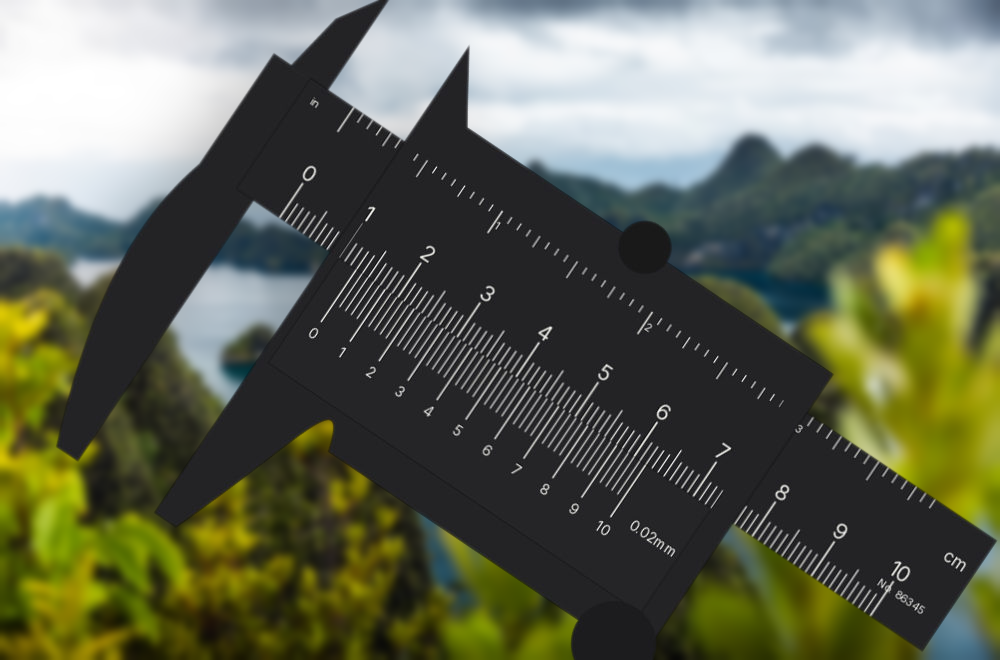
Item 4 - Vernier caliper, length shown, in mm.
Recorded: 13.0 mm
